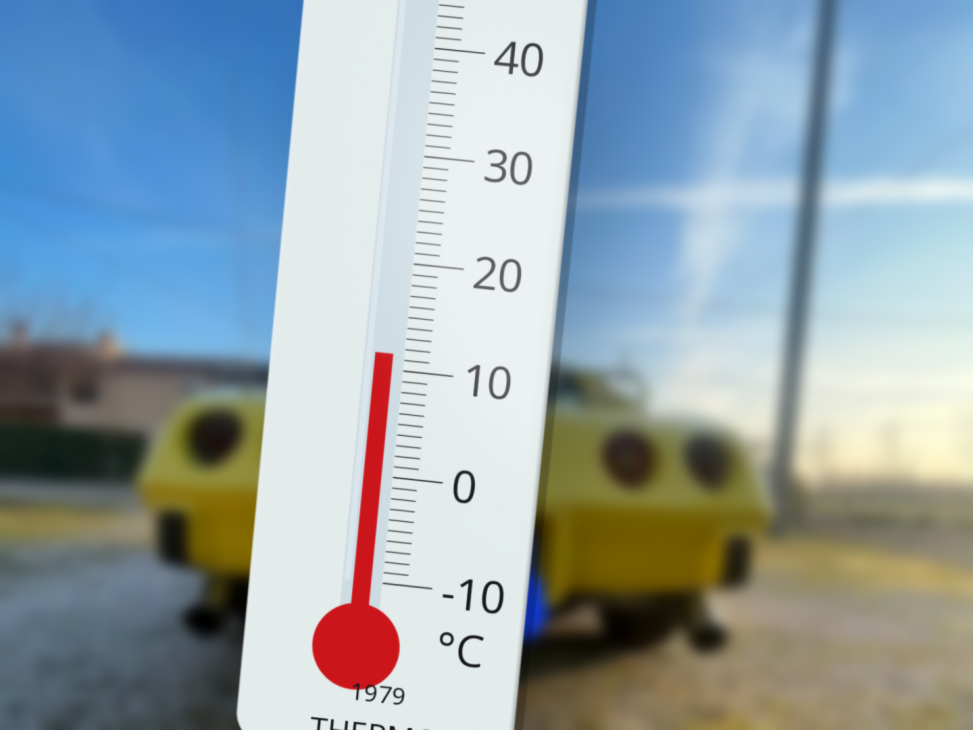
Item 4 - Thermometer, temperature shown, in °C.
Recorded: 11.5 °C
